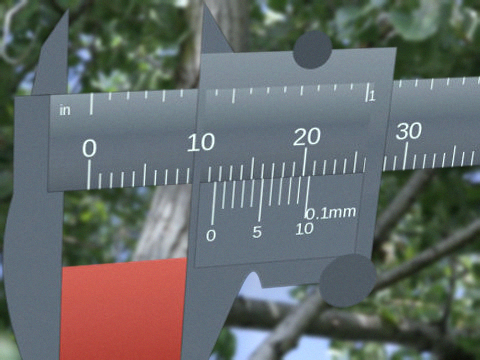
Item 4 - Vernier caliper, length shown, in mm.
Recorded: 11.6 mm
